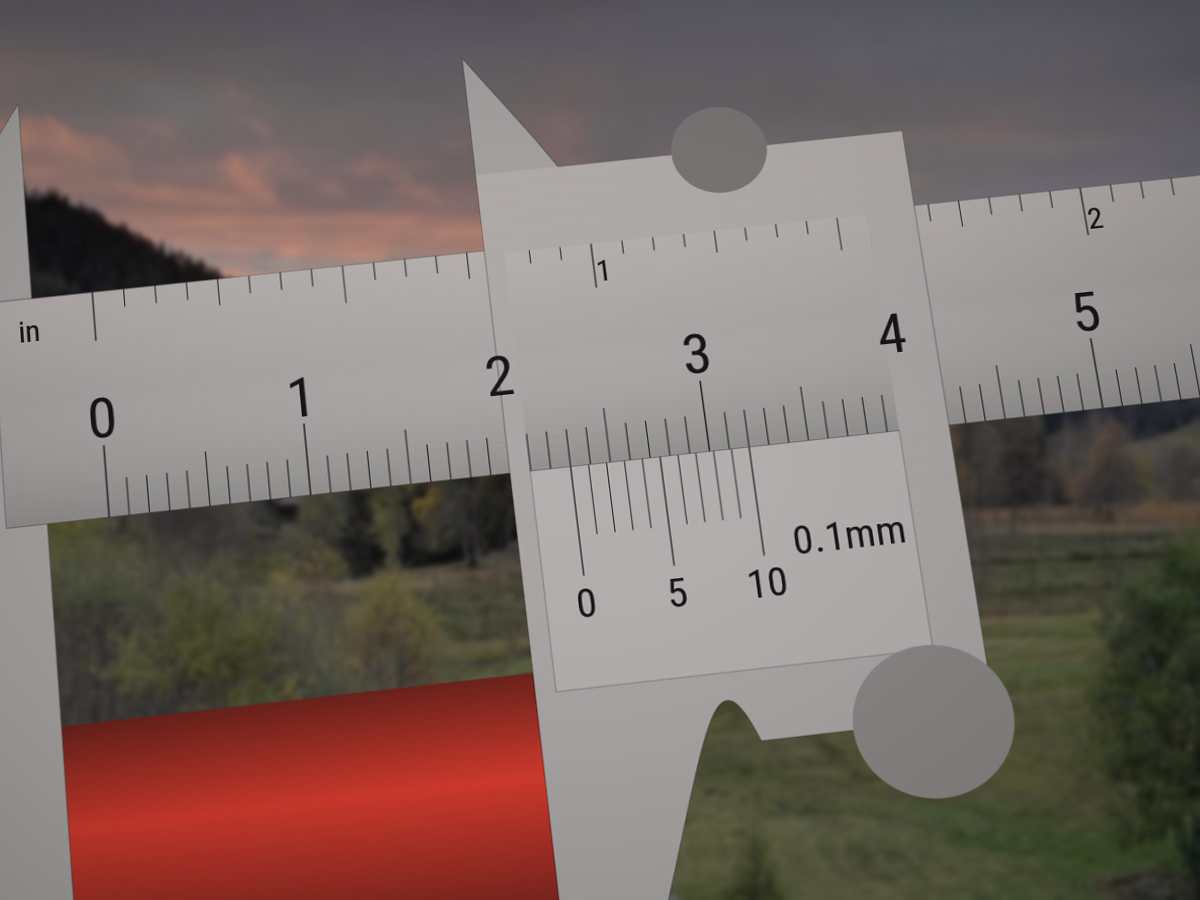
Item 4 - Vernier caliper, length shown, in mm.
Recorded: 23.0 mm
